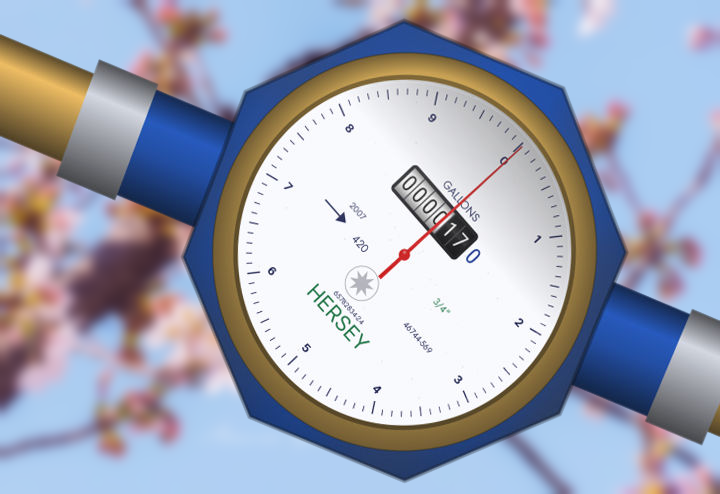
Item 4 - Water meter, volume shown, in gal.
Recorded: 170.0 gal
